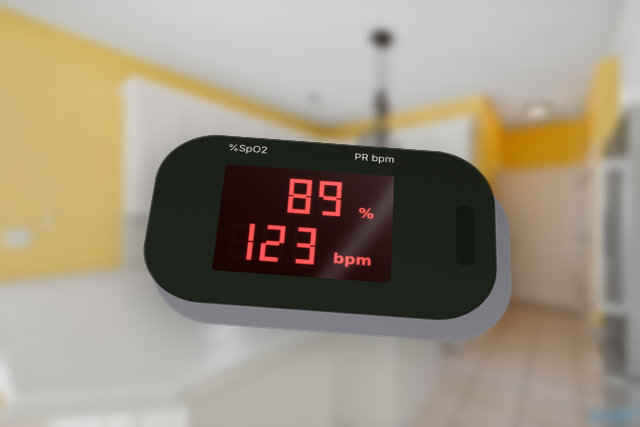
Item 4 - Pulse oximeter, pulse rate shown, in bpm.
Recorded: 123 bpm
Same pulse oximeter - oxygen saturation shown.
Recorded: 89 %
